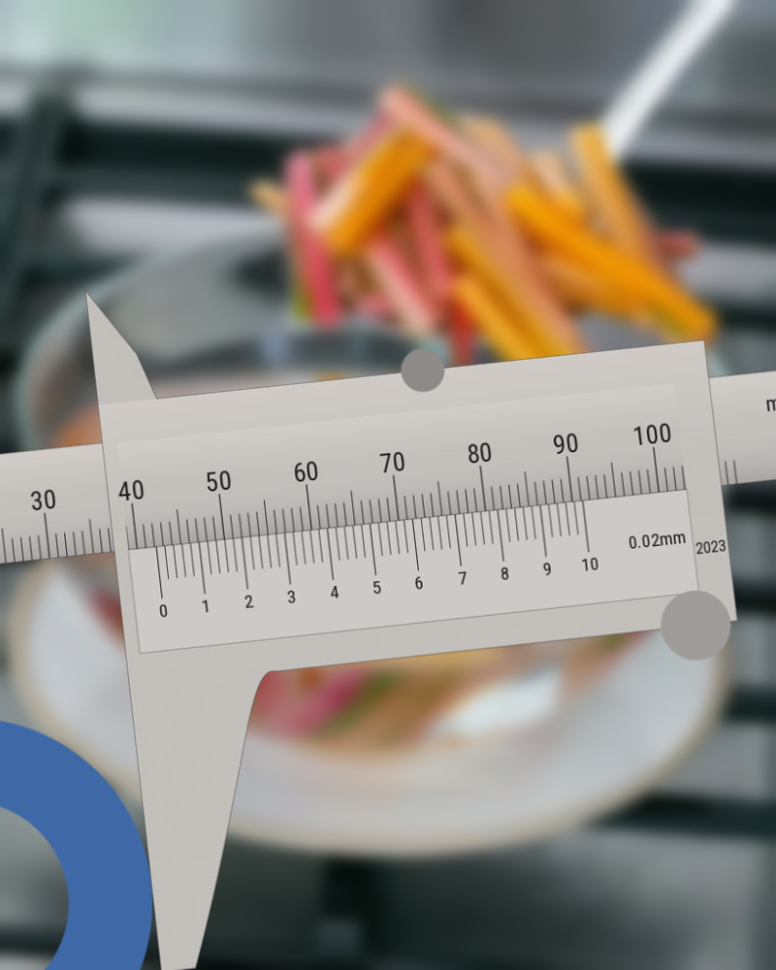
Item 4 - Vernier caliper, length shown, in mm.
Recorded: 42.2 mm
